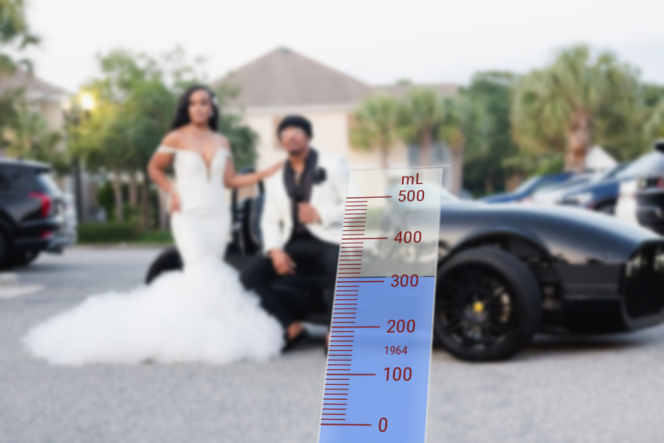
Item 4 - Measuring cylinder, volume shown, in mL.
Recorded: 310 mL
